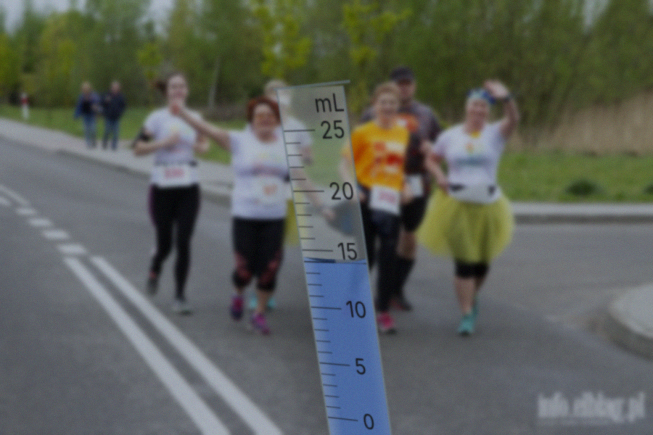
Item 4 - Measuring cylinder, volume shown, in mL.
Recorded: 14 mL
